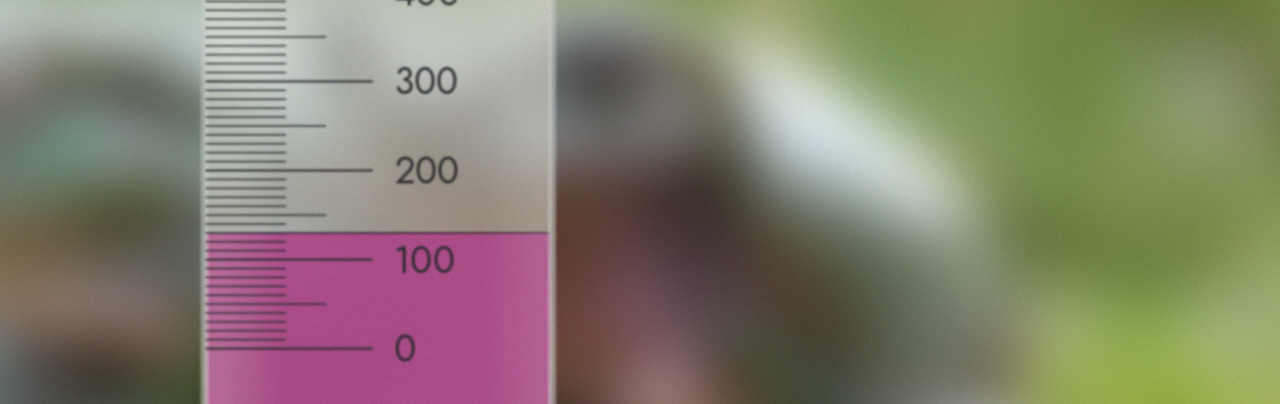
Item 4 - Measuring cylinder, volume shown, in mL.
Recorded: 130 mL
